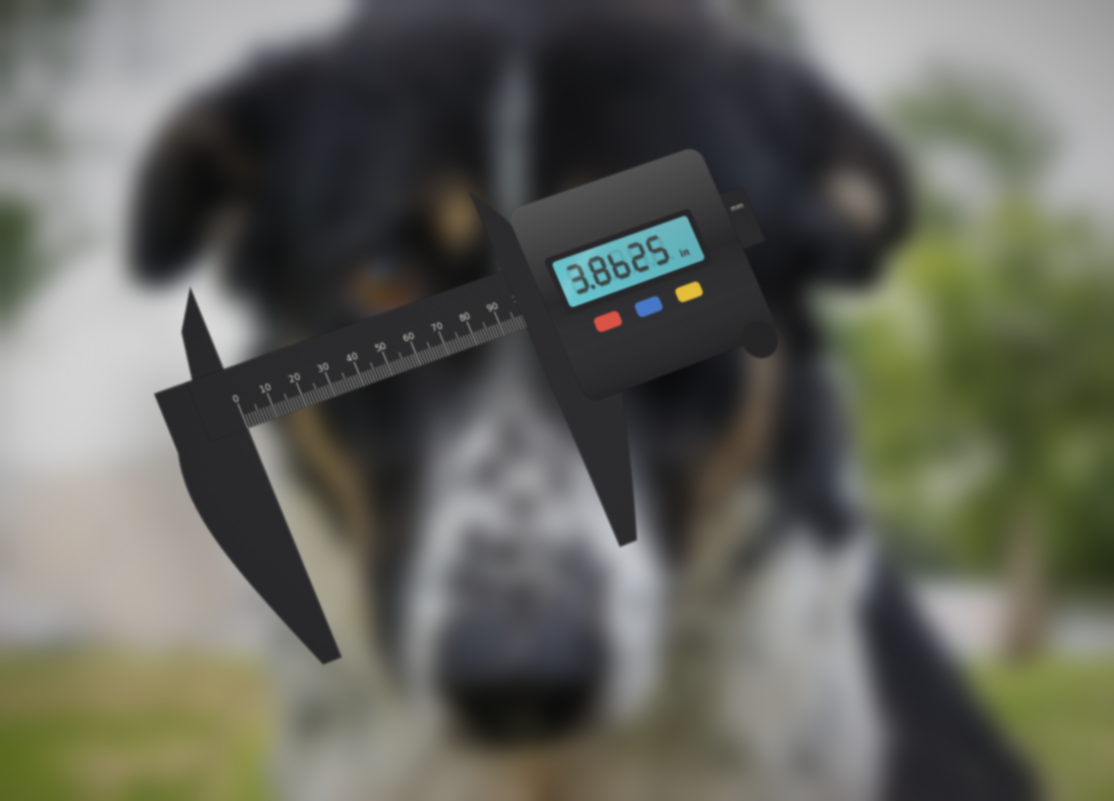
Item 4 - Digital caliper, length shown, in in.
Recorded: 3.8625 in
